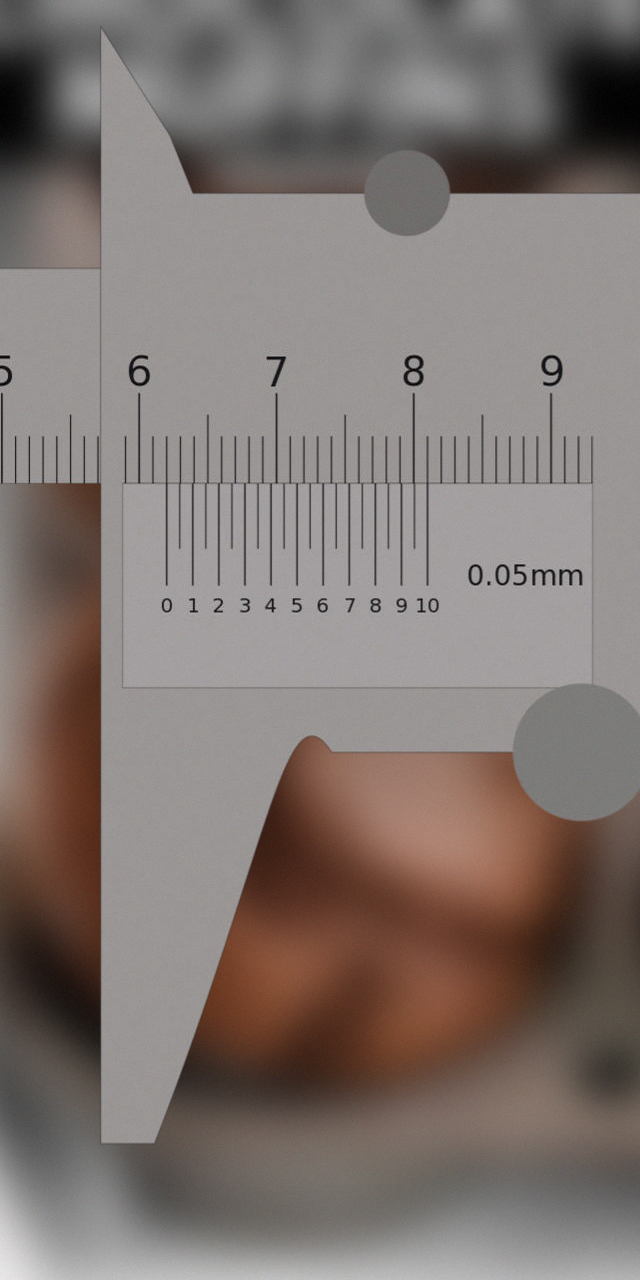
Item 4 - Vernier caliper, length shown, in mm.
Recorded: 62.0 mm
